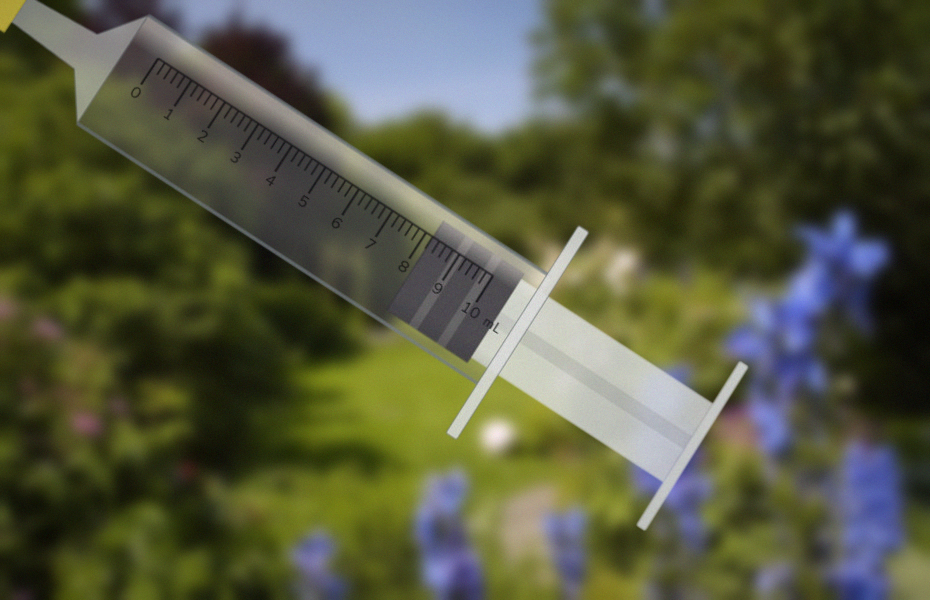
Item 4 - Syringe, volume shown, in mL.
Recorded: 8.2 mL
